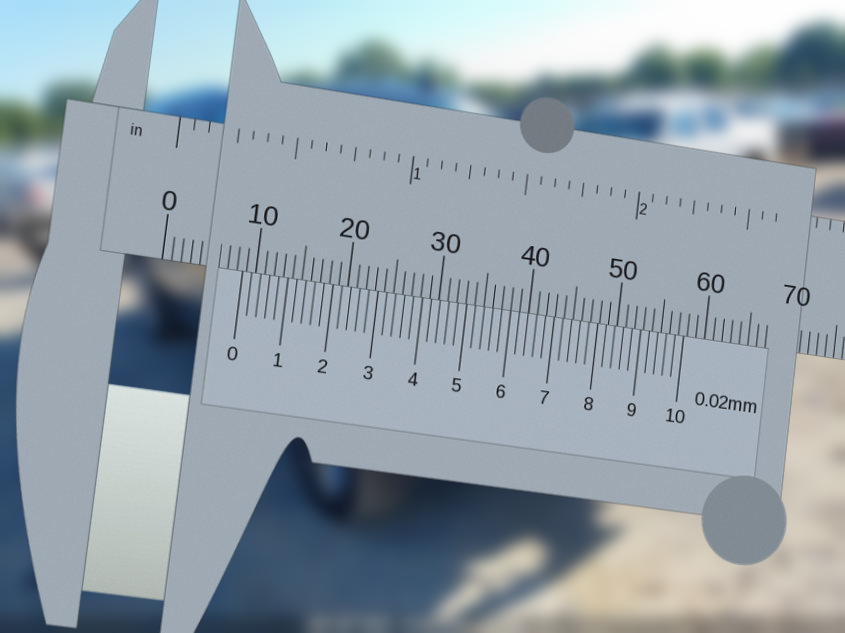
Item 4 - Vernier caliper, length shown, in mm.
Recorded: 8.6 mm
